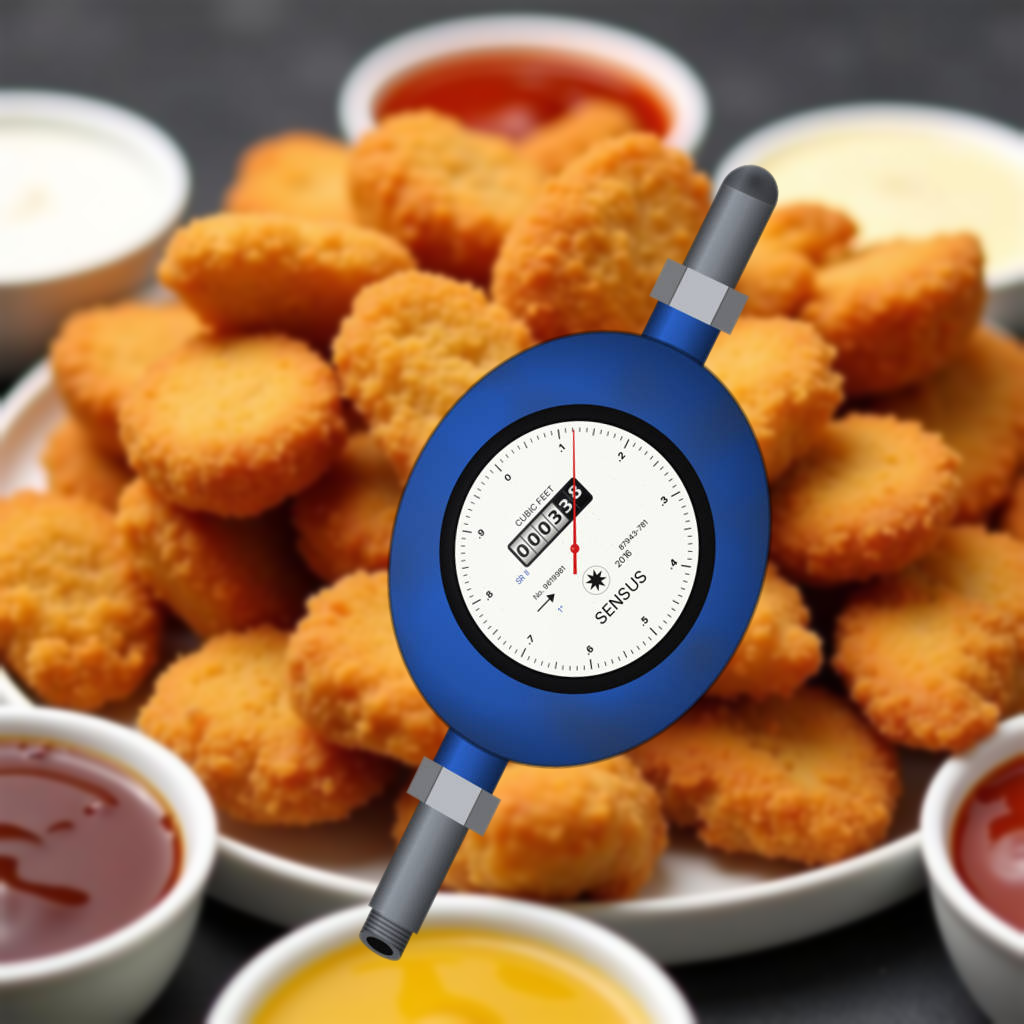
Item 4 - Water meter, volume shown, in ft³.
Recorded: 338.12 ft³
